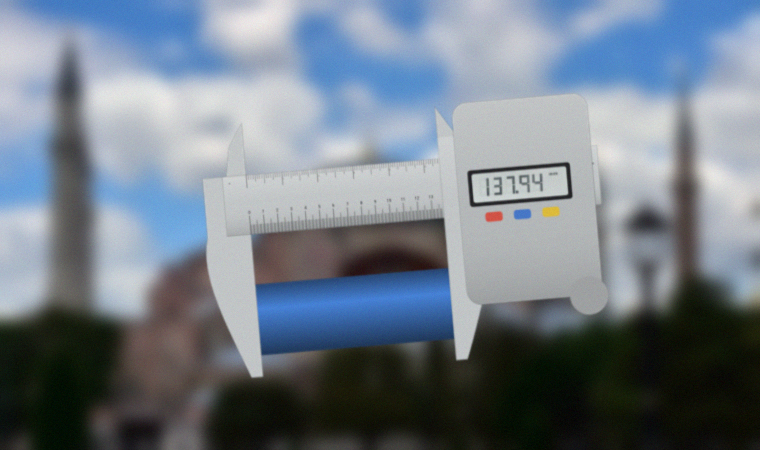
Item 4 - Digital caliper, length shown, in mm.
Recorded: 137.94 mm
